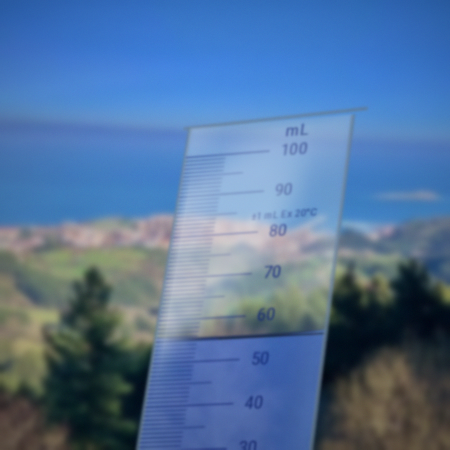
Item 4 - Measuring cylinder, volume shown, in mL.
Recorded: 55 mL
